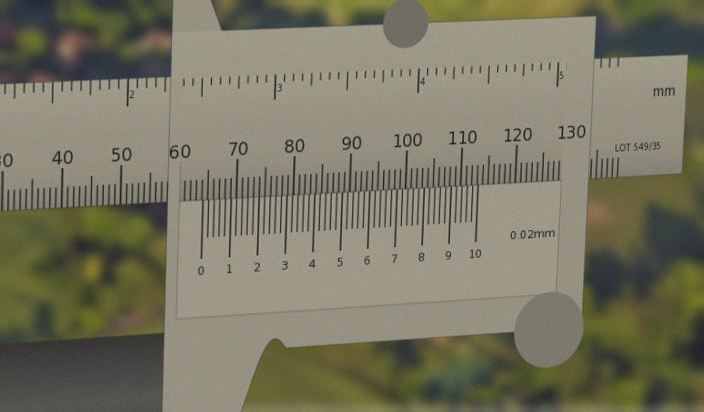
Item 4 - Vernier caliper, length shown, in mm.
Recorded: 64.2 mm
